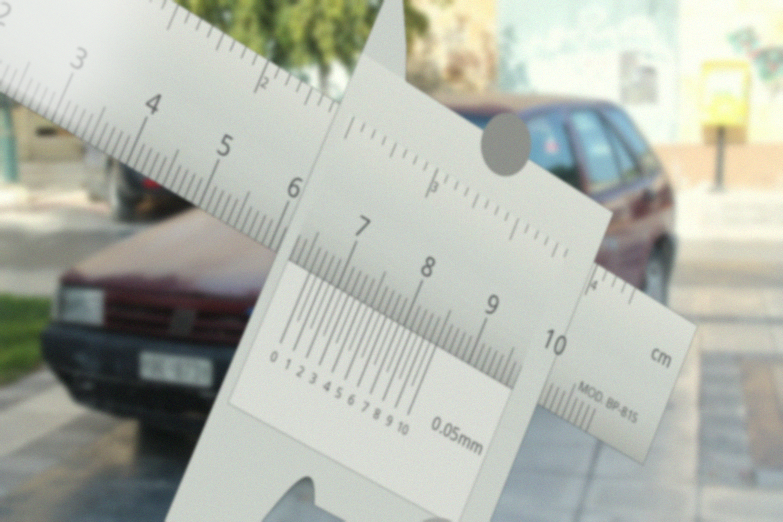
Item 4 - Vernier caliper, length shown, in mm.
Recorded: 66.0 mm
